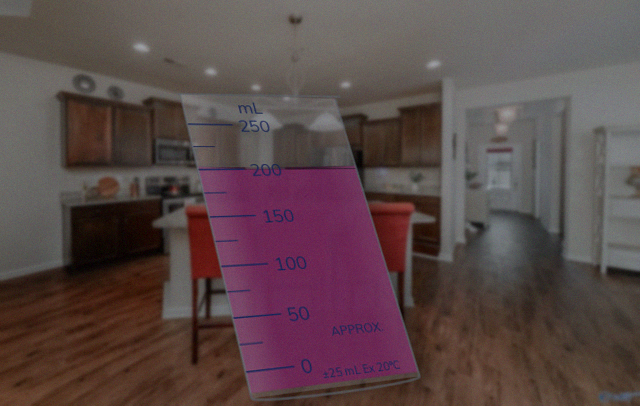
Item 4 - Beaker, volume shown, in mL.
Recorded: 200 mL
